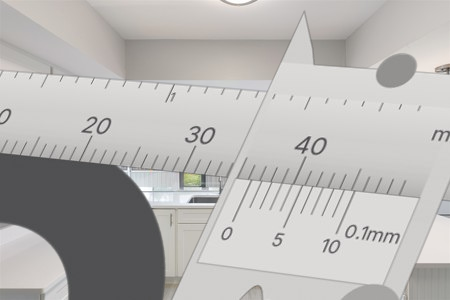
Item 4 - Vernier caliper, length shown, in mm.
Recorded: 36.3 mm
